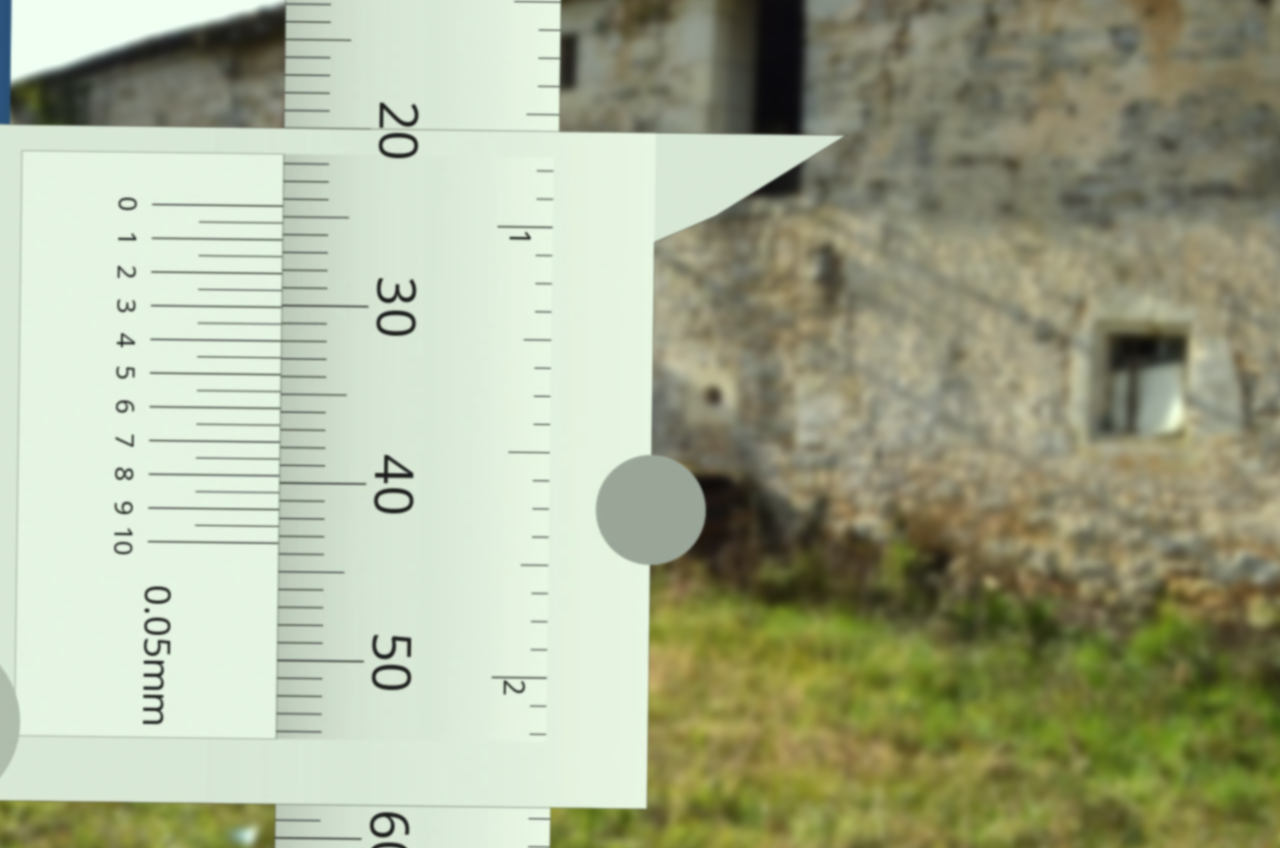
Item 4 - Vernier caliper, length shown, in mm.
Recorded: 24.4 mm
